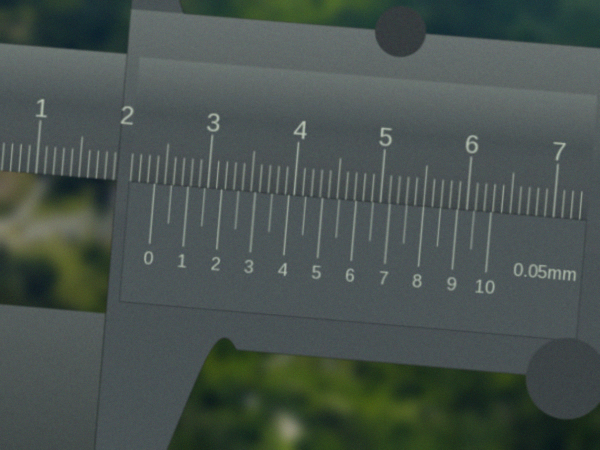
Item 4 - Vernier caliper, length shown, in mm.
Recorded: 23.8 mm
